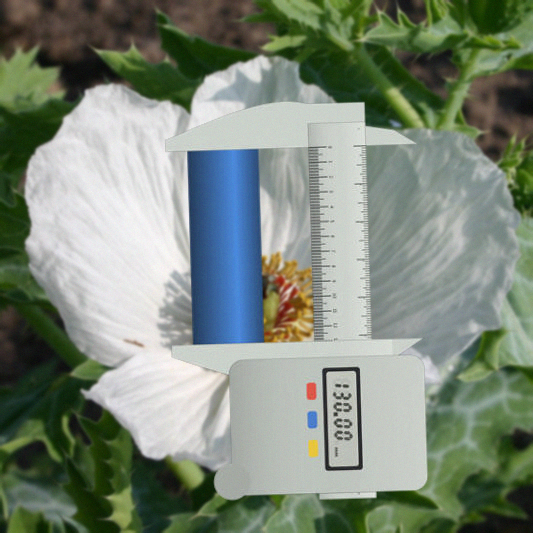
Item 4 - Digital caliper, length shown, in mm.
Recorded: 130.00 mm
